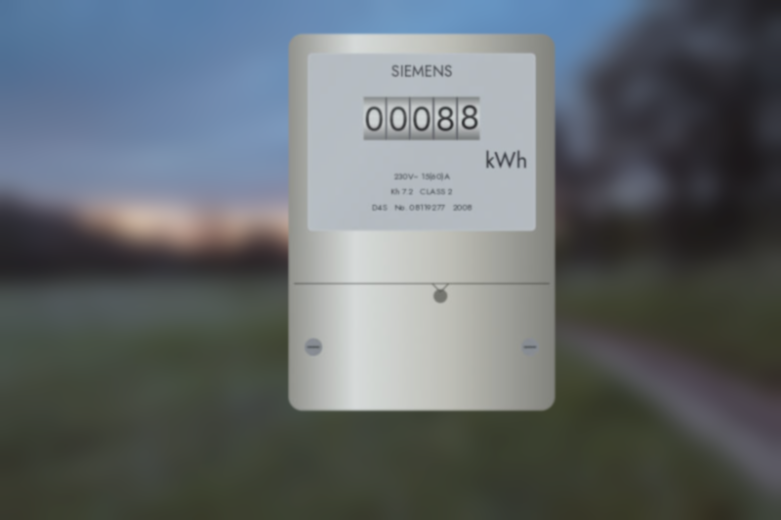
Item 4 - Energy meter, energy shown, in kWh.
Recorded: 88 kWh
